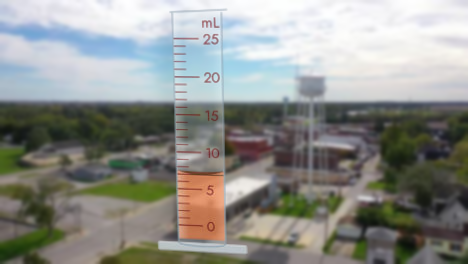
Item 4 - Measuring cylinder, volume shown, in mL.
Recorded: 7 mL
